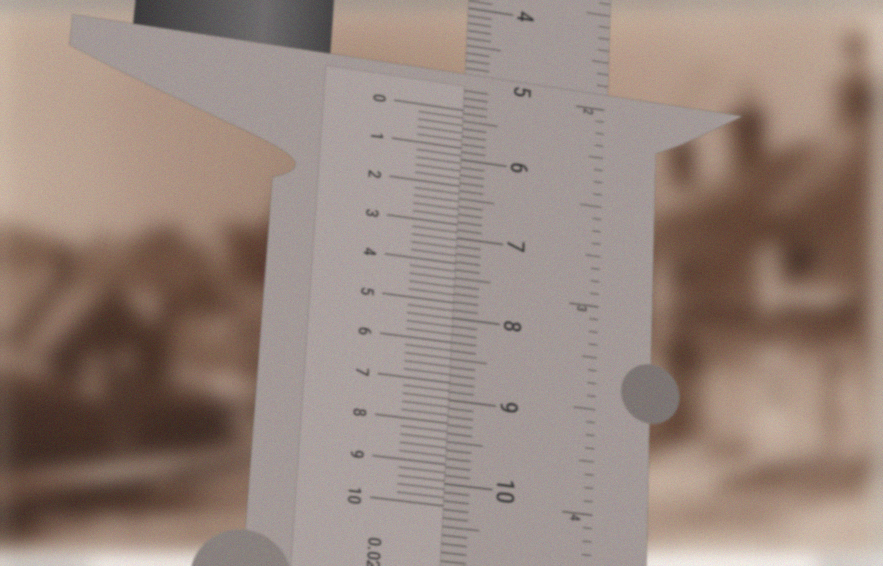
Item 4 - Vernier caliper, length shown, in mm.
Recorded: 53.6 mm
